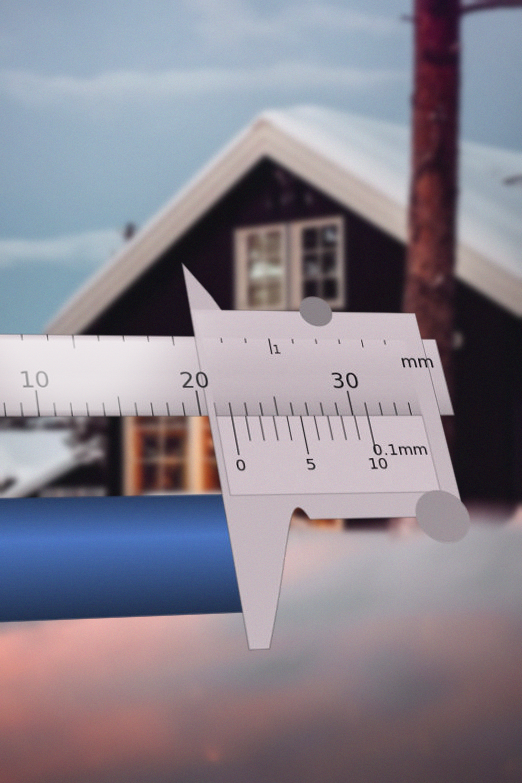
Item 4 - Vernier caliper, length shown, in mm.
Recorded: 22.0 mm
